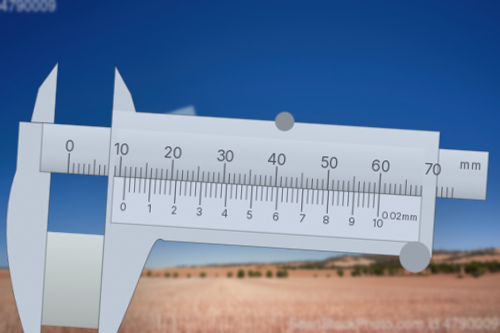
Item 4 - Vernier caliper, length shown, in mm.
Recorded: 11.0 mm
